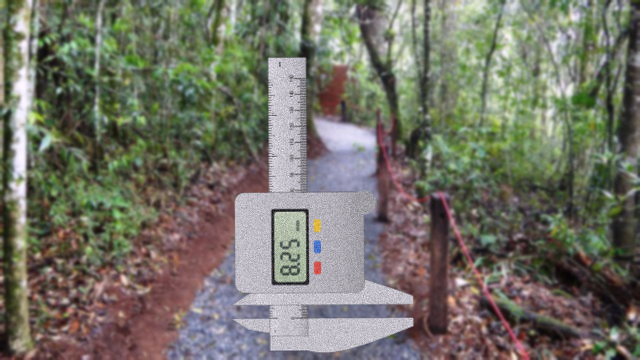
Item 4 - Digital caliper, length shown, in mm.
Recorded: 8.25 mm
